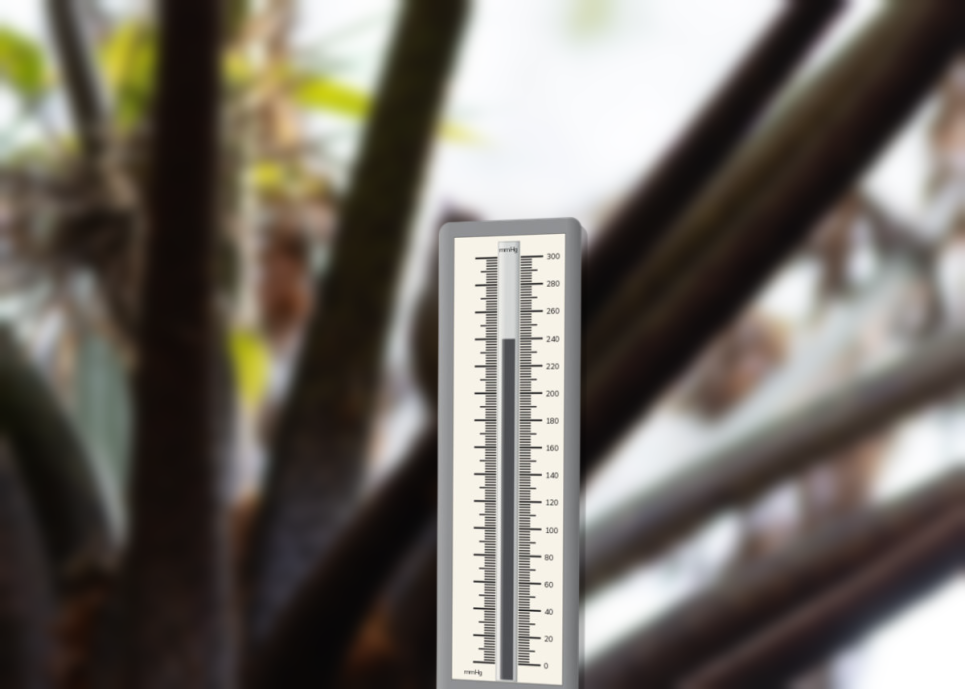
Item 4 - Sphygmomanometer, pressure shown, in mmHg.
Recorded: 240 mmHg
